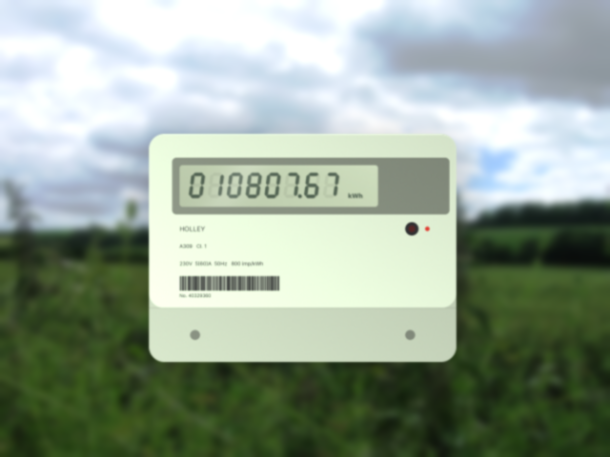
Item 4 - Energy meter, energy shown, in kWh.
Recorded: 10807.67 kWh
